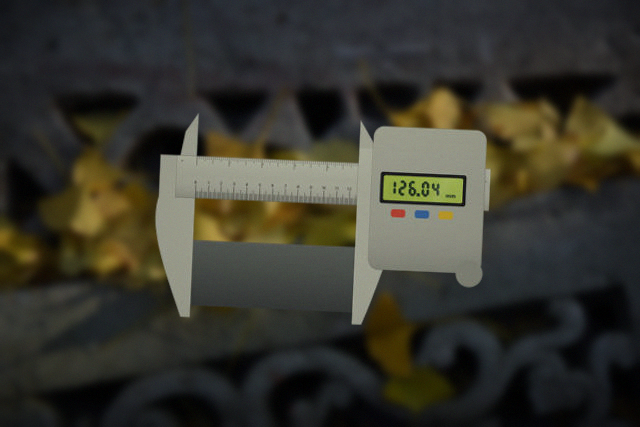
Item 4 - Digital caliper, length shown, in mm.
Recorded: 126.04 mm
